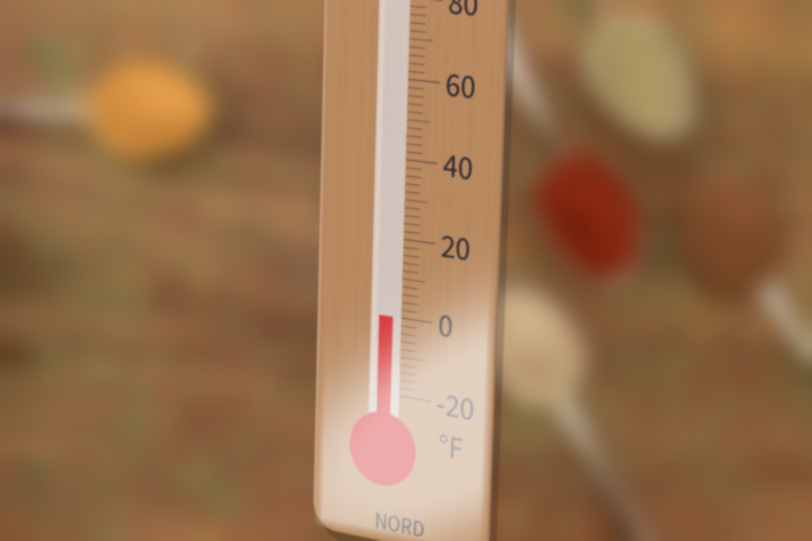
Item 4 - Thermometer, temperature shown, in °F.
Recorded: 0 °F
